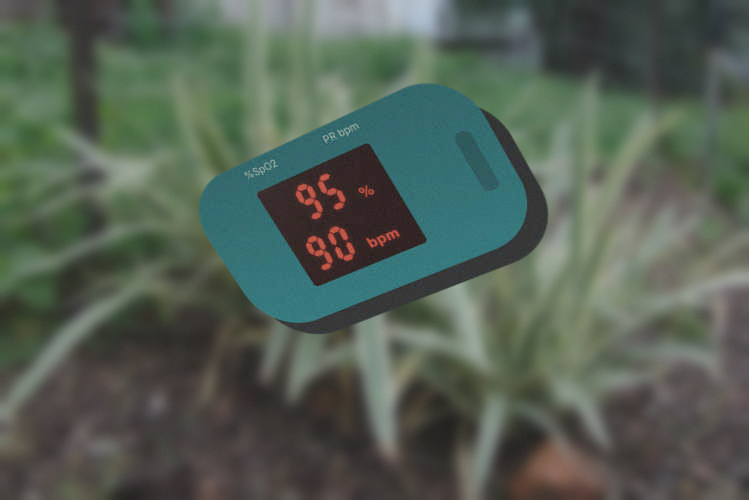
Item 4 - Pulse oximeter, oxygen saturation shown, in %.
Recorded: 95 %
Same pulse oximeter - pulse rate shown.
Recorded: 90 bpm
